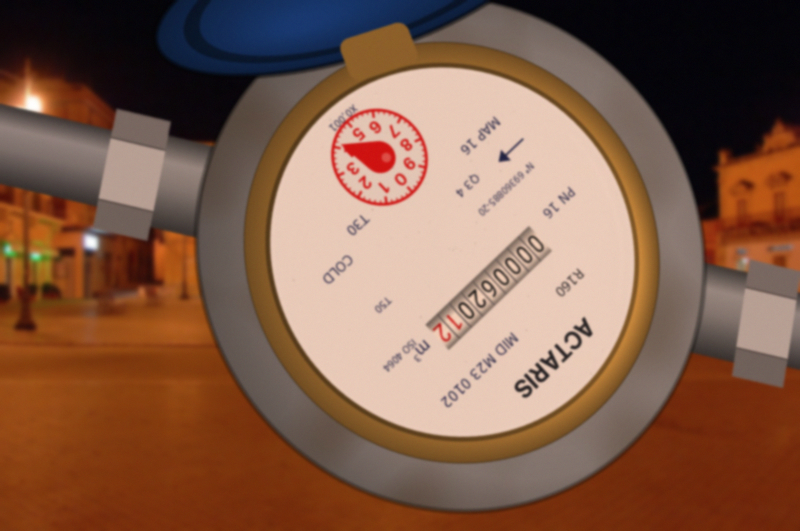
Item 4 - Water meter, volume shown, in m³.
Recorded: 620.124 m³
